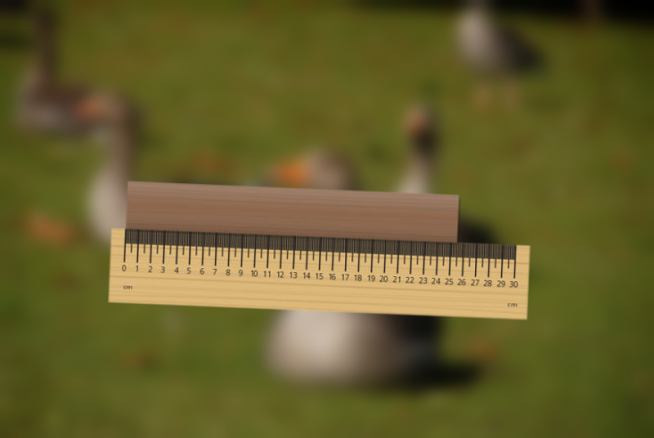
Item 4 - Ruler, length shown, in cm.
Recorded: 25.5 cm
